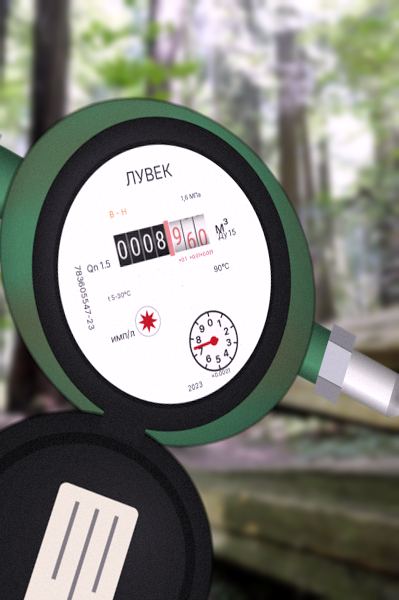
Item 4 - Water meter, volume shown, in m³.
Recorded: 8.9597 m³
